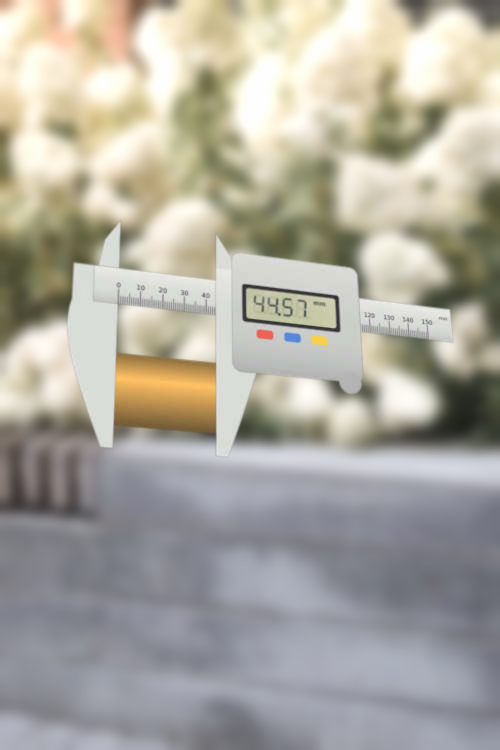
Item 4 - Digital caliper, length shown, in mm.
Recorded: 44.57 mm
